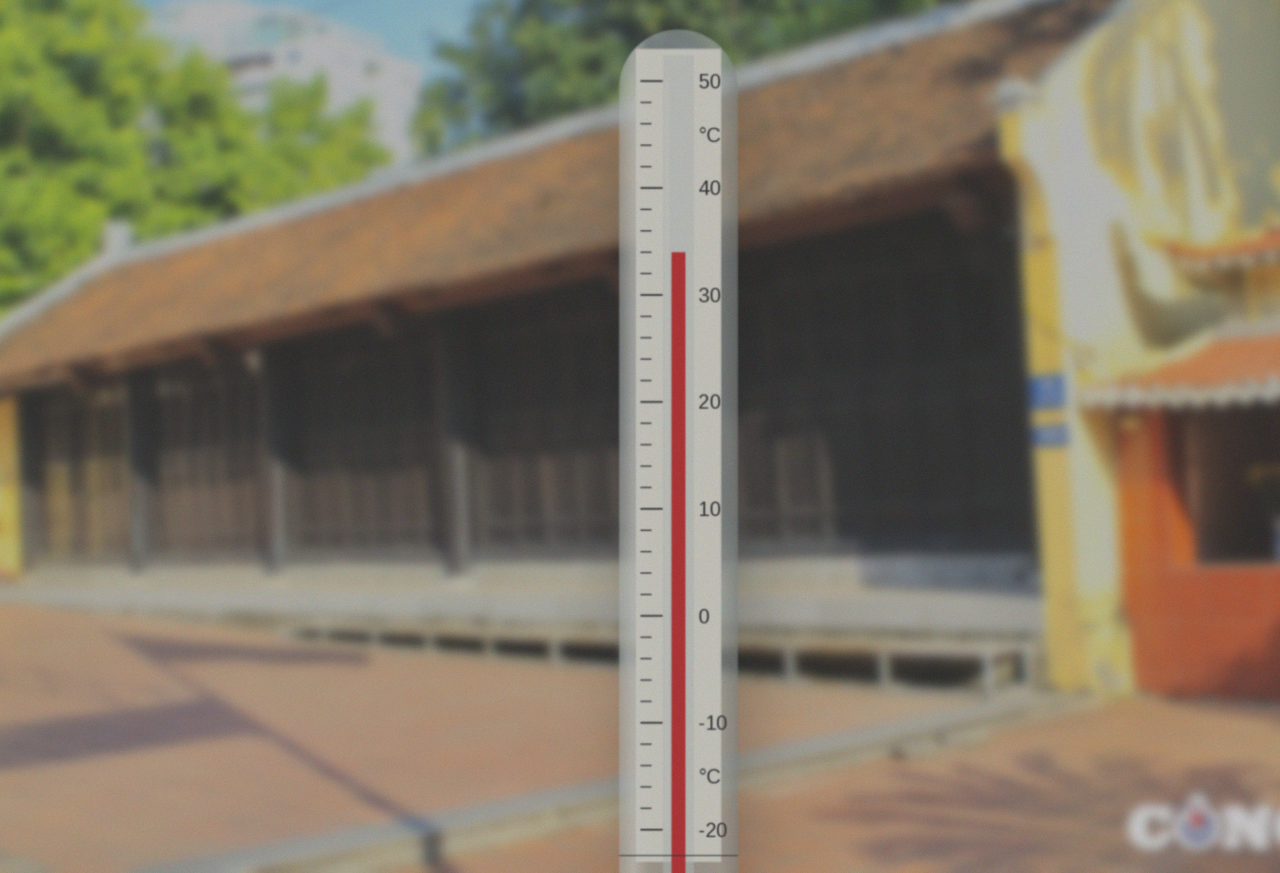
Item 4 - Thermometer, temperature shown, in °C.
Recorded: 34 °C
